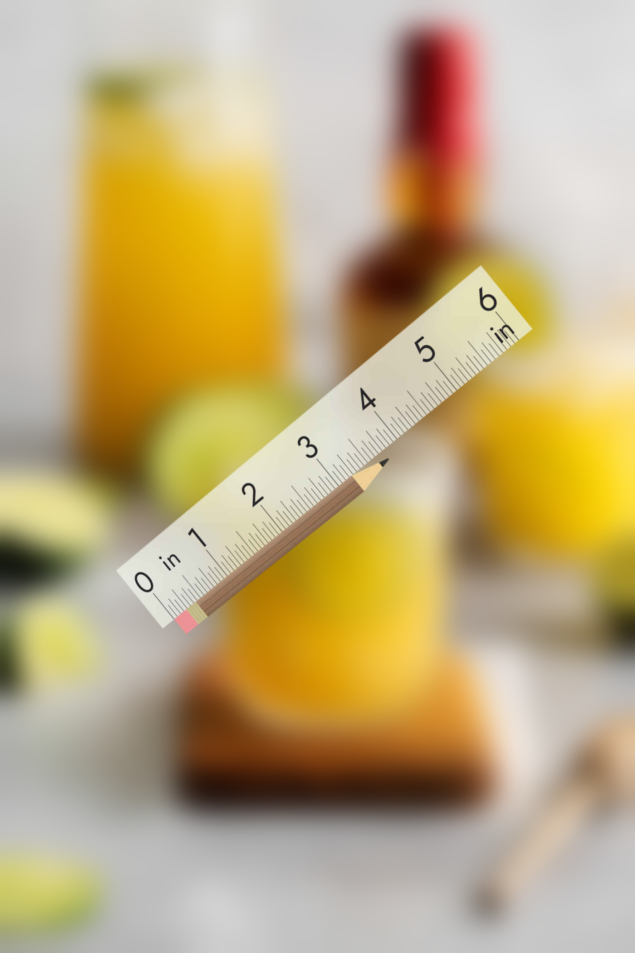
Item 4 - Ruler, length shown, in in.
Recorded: 3.75 in
